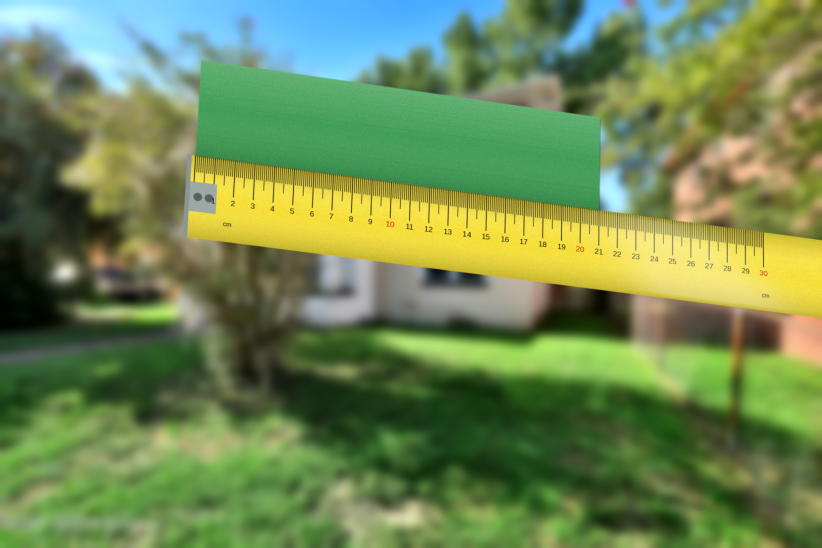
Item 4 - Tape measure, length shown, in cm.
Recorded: 21 cm
